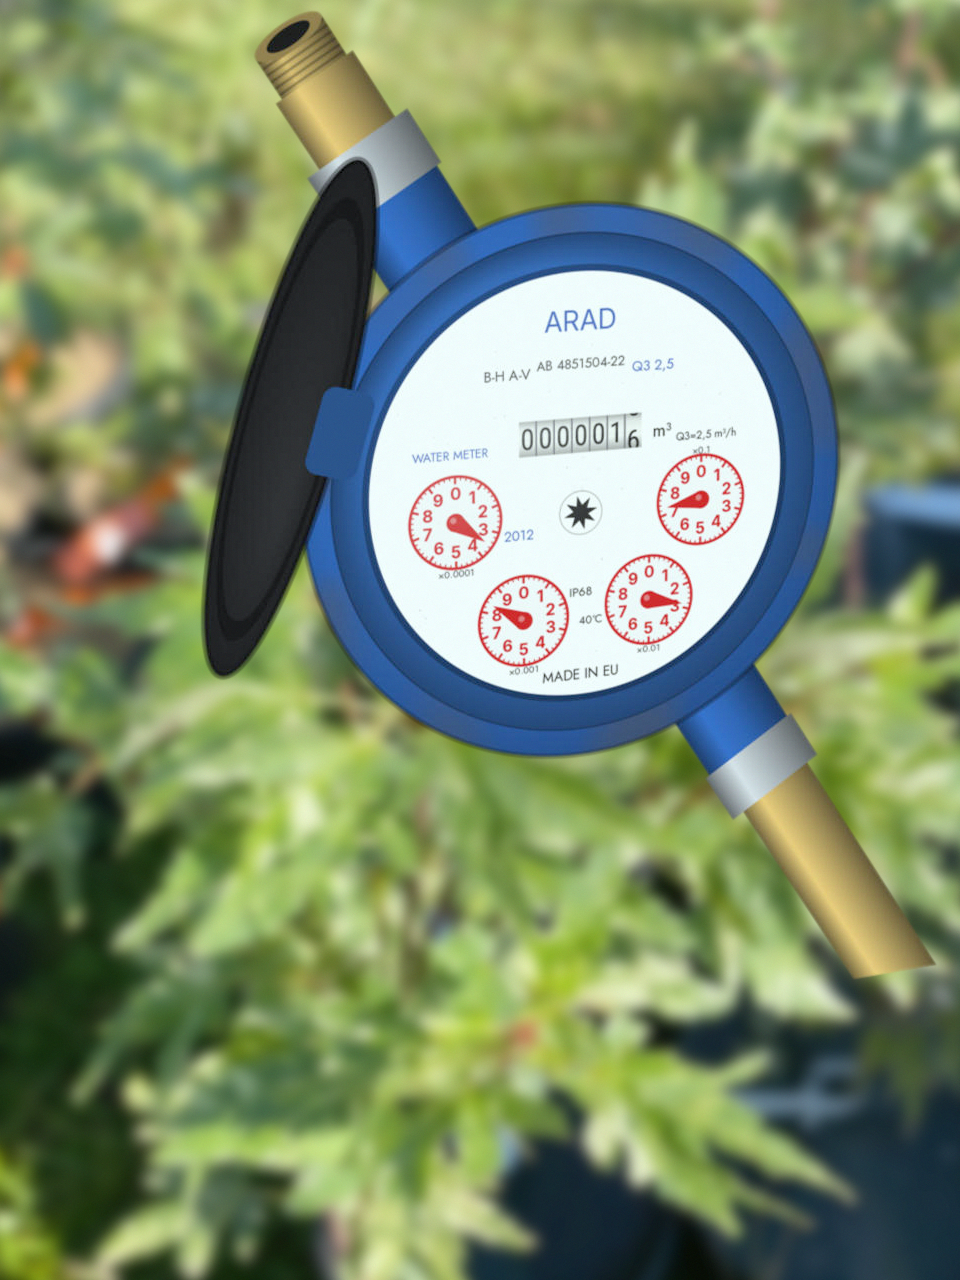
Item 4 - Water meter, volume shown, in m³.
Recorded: 15.7283 m³
